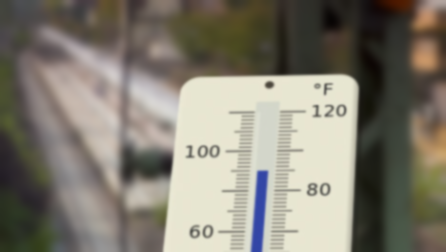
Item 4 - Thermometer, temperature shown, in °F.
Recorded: 90 °F
